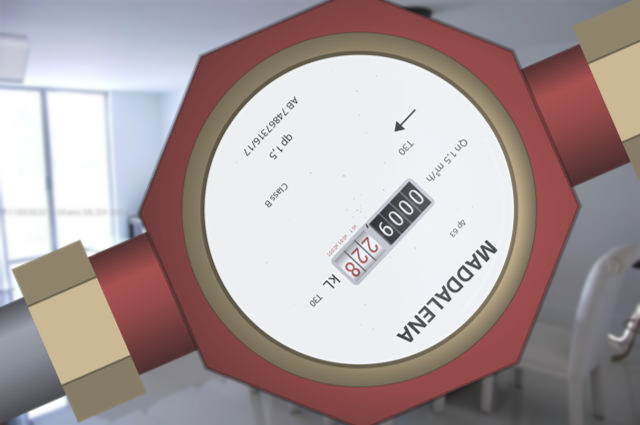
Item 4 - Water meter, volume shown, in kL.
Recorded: 9.228 kL
